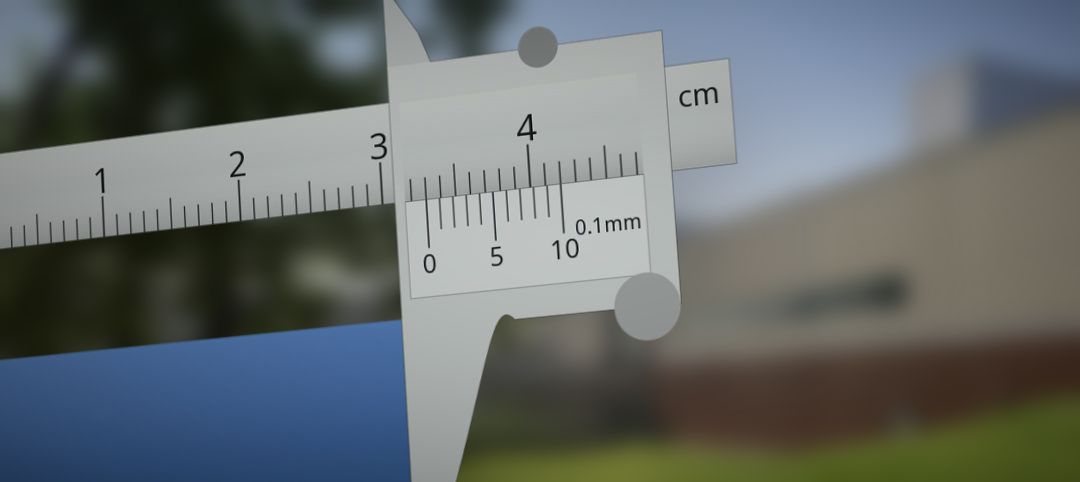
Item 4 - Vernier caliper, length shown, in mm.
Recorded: 33.0 mm
